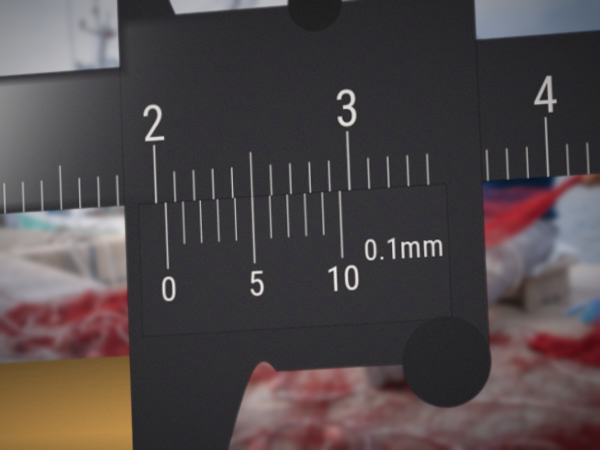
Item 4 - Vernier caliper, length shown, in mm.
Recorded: 20.5 mm
